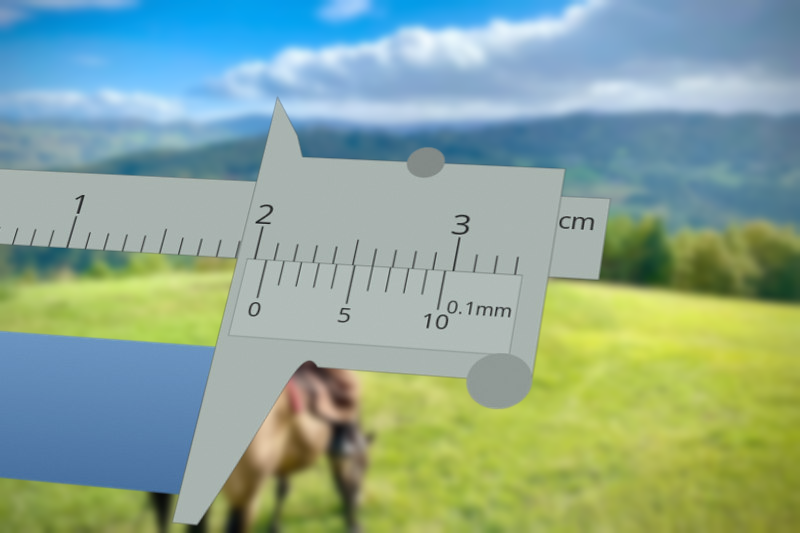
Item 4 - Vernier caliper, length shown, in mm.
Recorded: 20.6 mm
